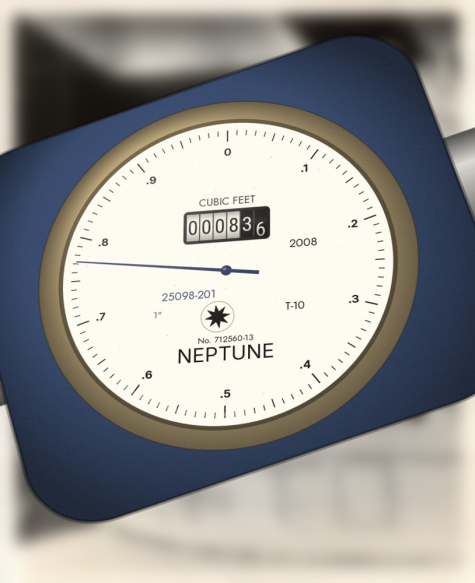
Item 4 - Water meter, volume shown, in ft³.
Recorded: 835.77 ft³
